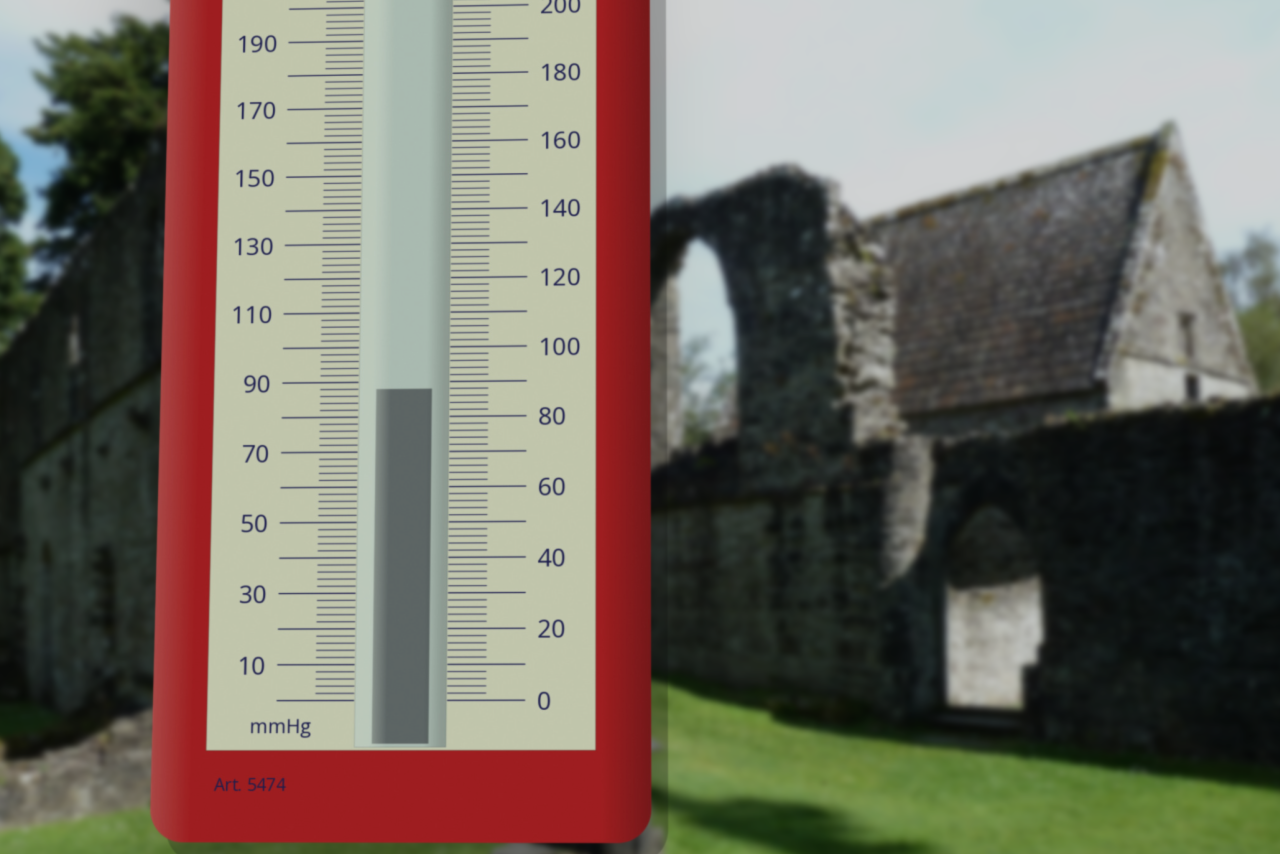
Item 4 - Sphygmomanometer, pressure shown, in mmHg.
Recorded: 88 mmHg
